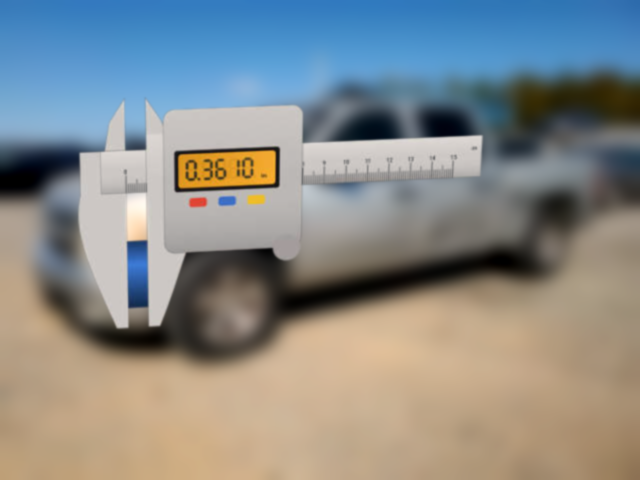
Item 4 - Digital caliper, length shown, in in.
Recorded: 0.3610 in
